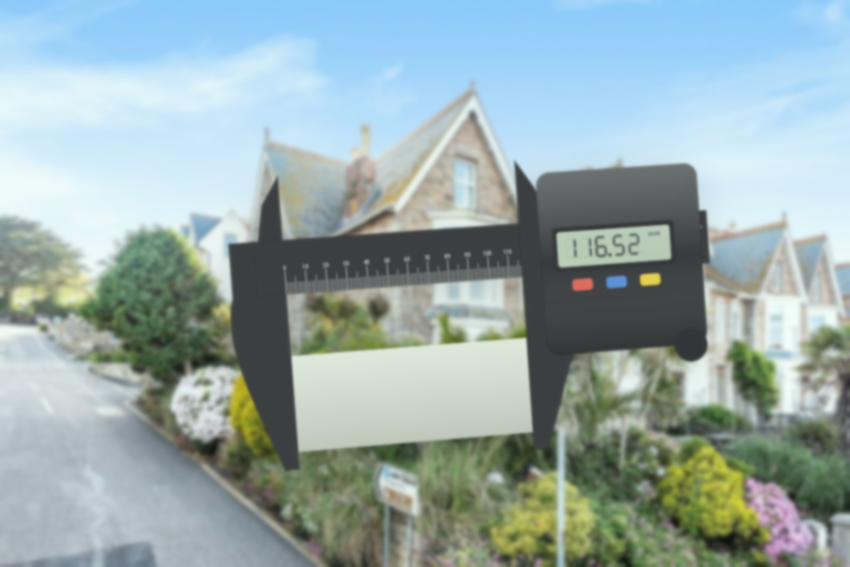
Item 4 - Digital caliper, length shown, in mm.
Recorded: 116.52 mm
